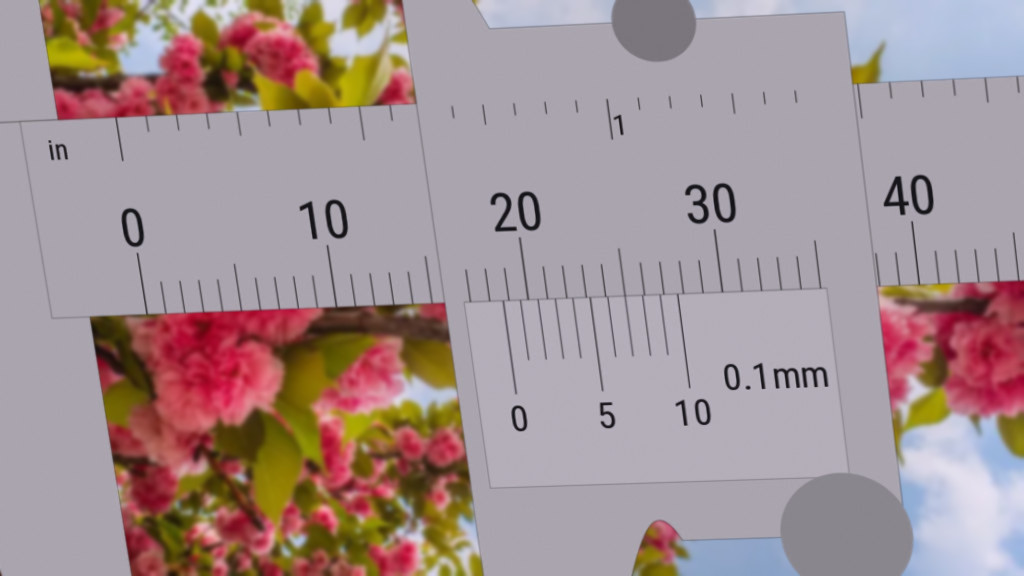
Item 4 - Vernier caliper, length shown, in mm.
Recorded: 18.7 mm
